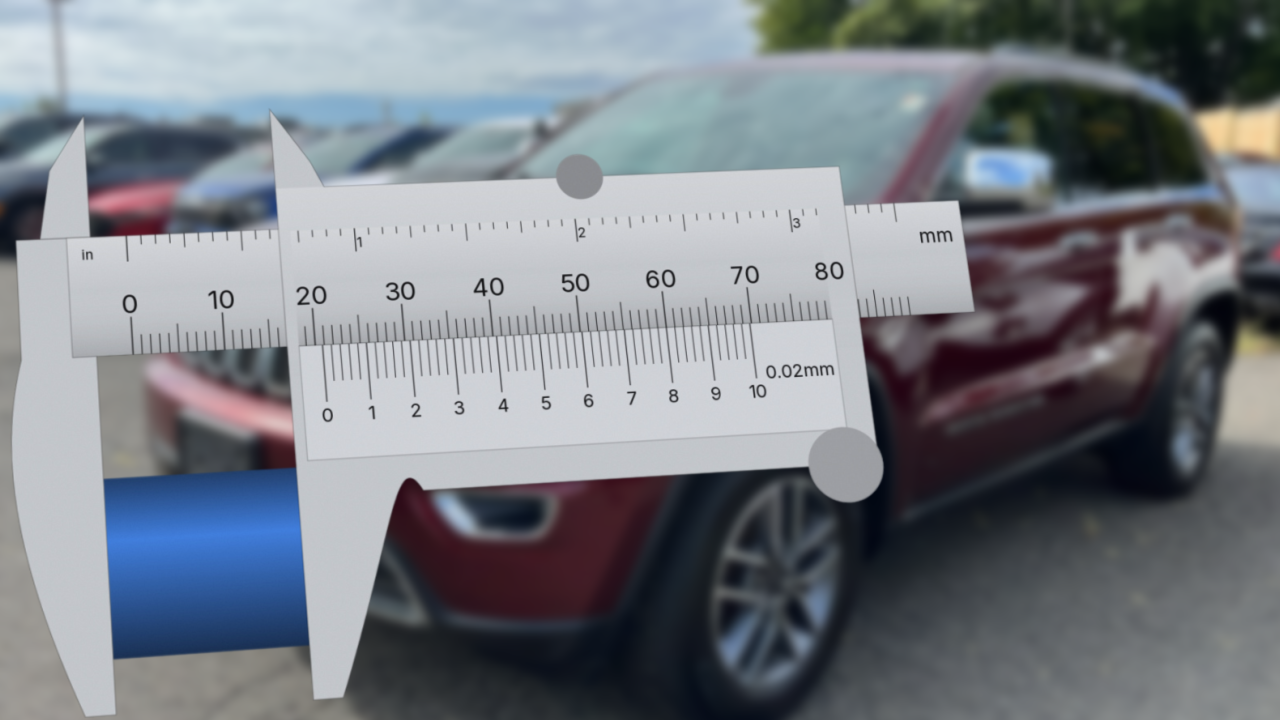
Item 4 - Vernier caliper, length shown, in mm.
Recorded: 20.8 mm
